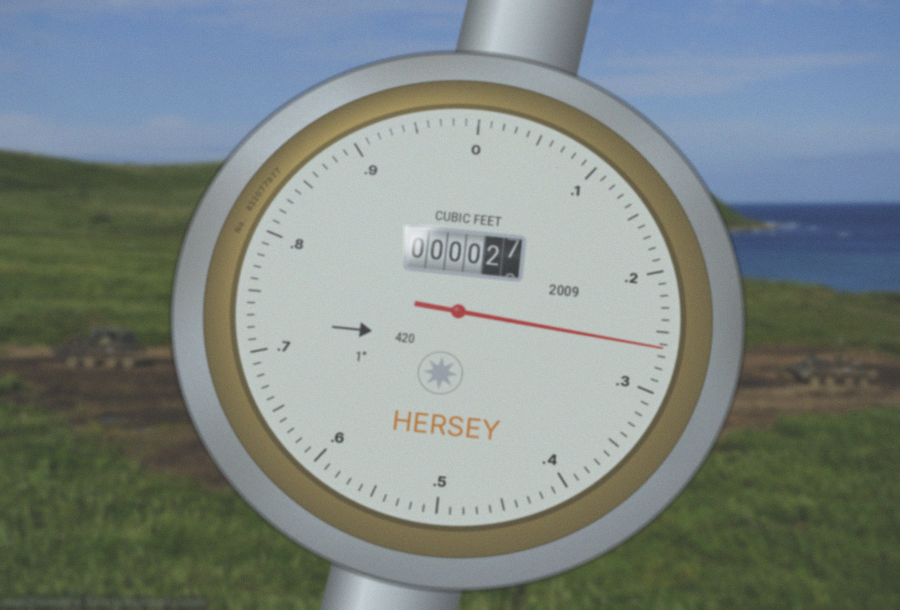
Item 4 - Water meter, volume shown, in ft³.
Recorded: 27.26 ft³
